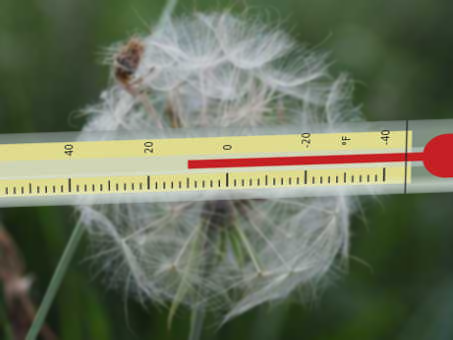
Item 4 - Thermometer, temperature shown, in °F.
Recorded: 10 °F
